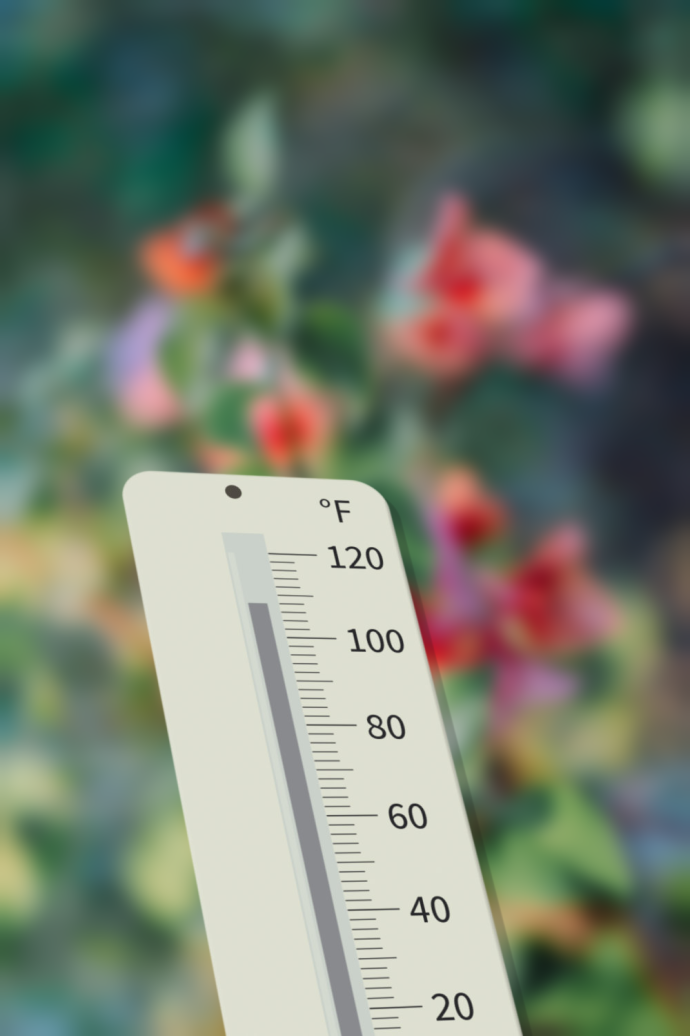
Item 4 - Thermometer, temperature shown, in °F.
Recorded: 108 °F
